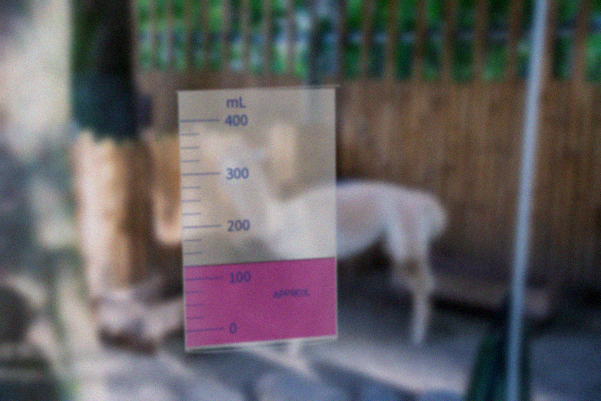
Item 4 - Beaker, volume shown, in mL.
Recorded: 125 mL
